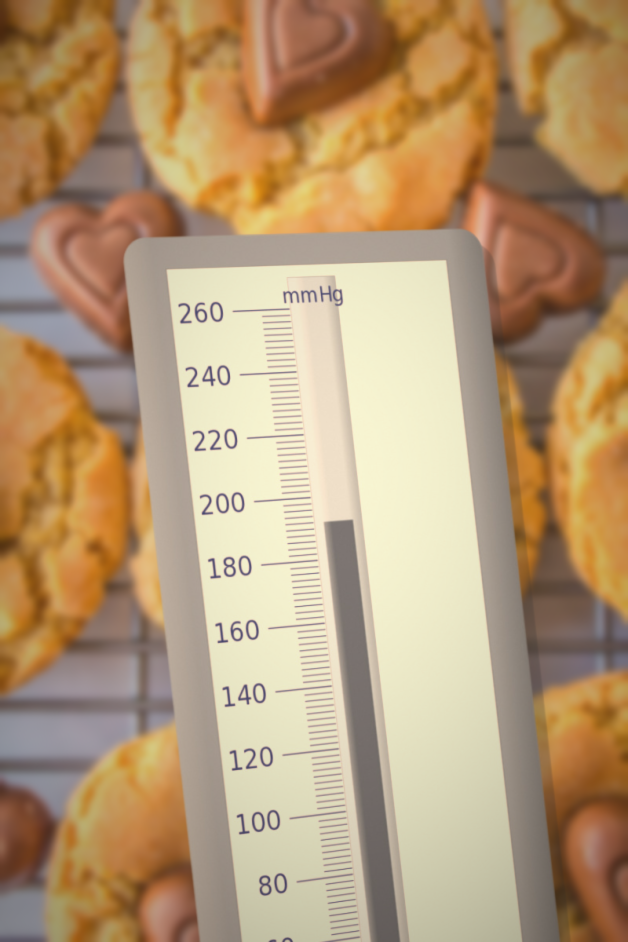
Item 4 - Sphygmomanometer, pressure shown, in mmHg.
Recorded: 192 mmHg
